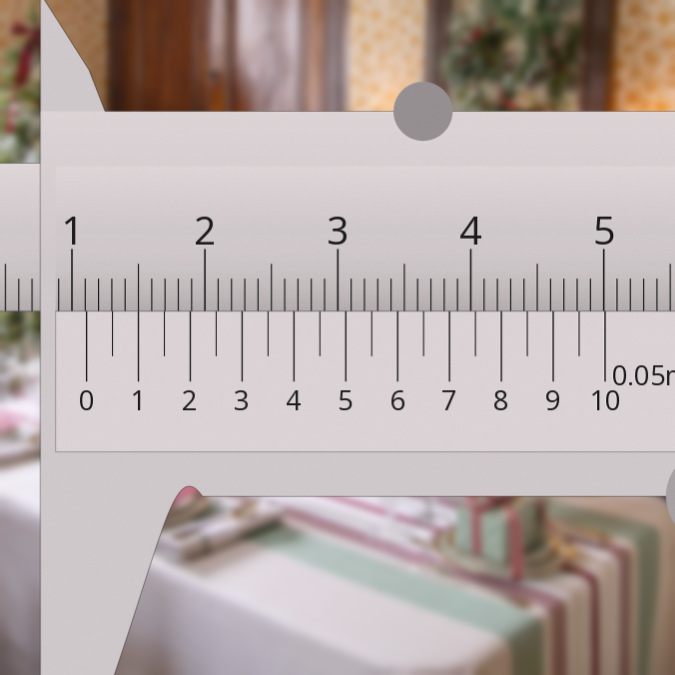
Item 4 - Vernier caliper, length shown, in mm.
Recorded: 11.1 mm
